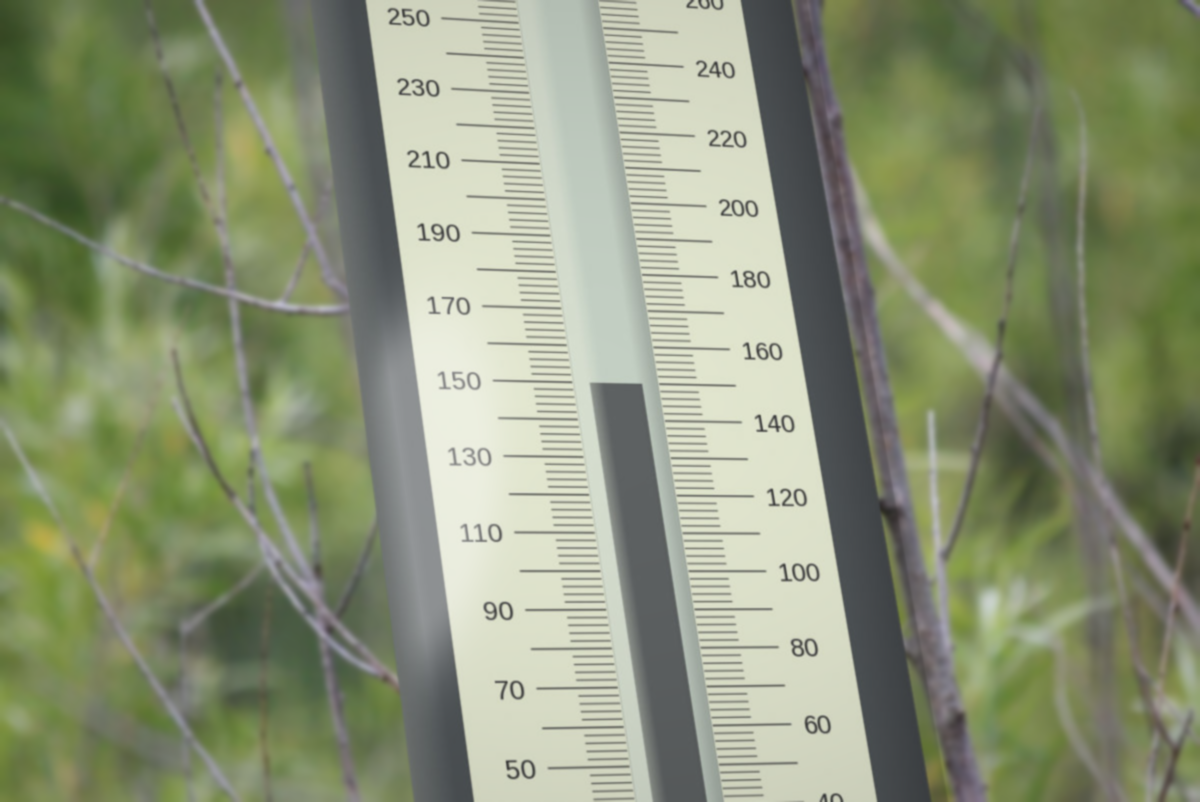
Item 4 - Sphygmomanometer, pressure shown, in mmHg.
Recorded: 150 mmHg
